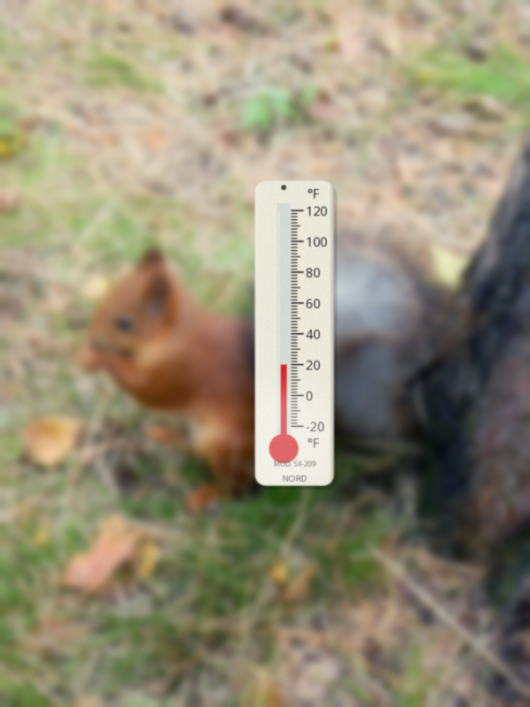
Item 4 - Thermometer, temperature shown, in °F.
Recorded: 20 °F
